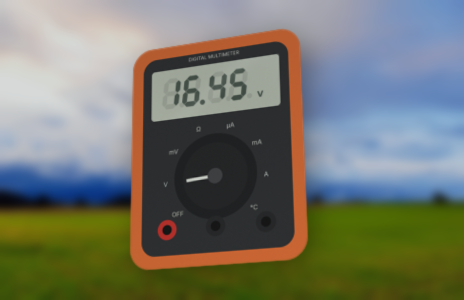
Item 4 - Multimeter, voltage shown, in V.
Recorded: 16.45 V
